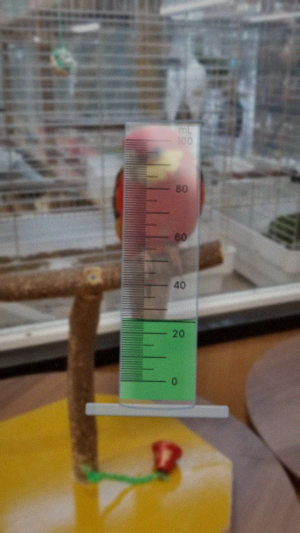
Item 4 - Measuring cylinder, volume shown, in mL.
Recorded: 25 mL
